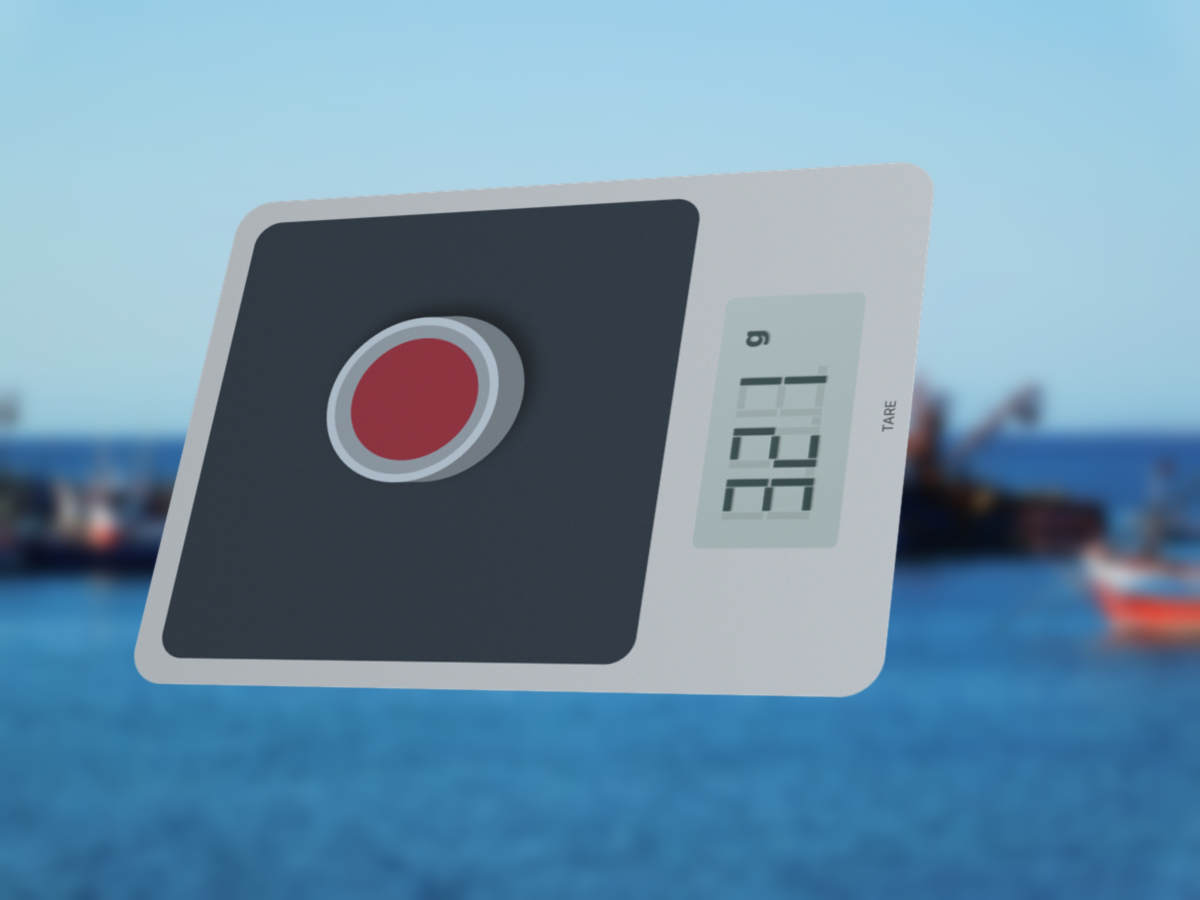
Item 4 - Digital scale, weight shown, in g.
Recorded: 321 g
